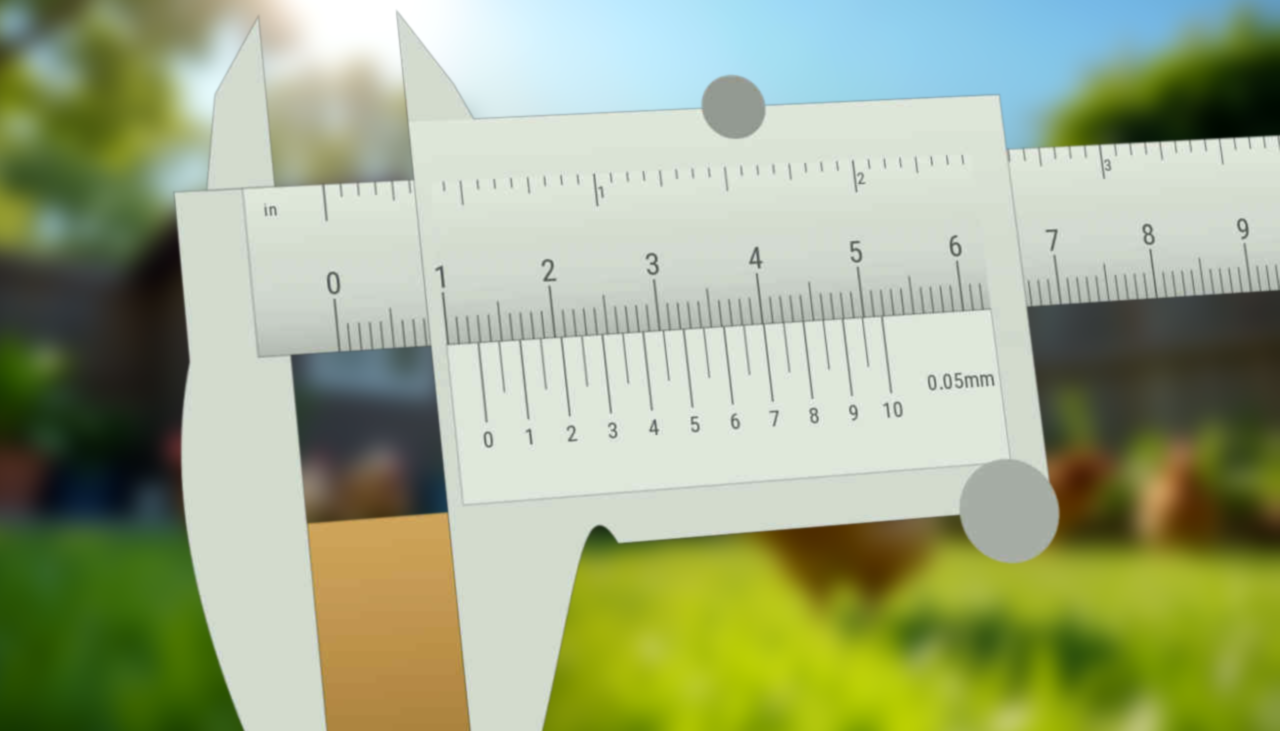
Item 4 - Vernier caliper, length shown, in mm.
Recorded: 12.8 mm
